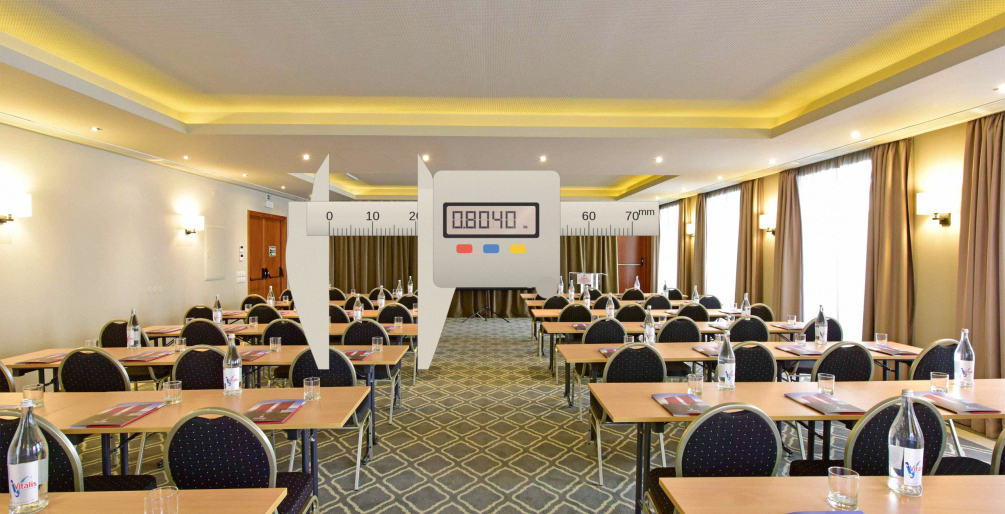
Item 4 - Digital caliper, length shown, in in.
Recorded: 0.8040 in
